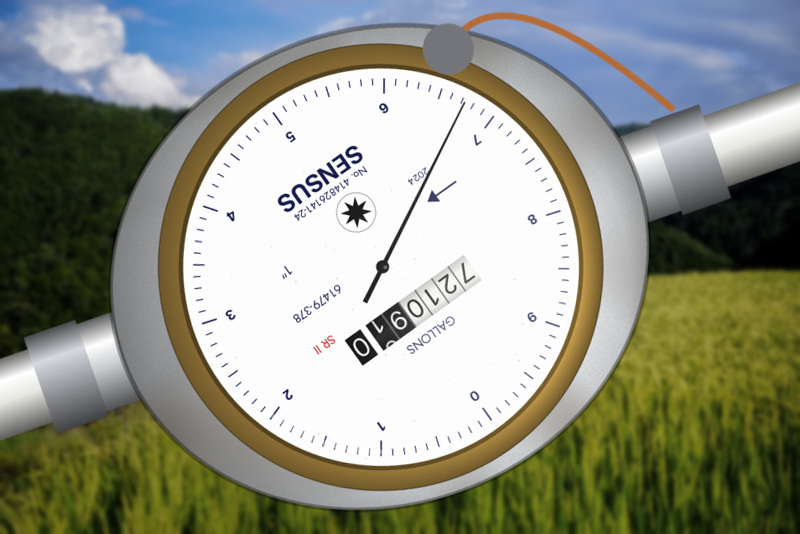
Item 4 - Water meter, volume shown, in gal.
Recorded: 7210906.7 gal
